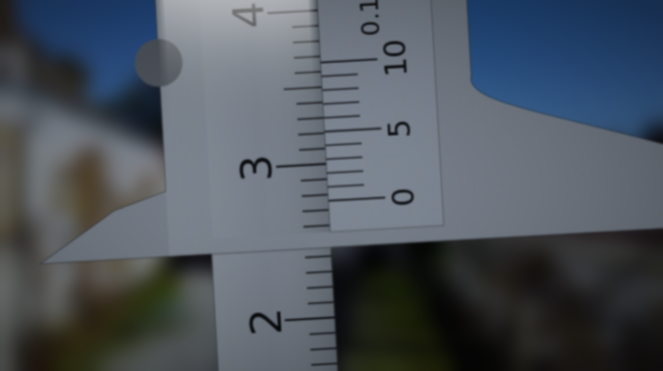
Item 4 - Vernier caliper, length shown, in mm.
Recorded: 27.6 mm
